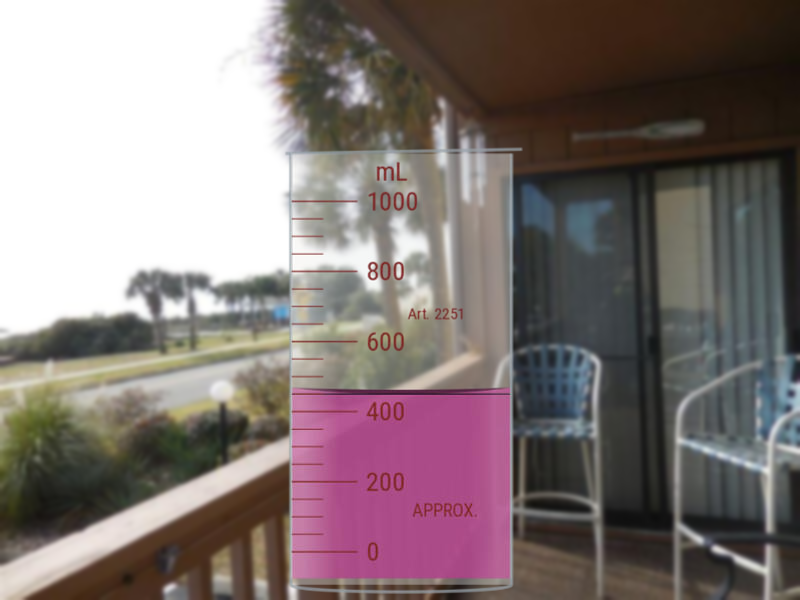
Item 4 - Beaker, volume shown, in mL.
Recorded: 450 mL
